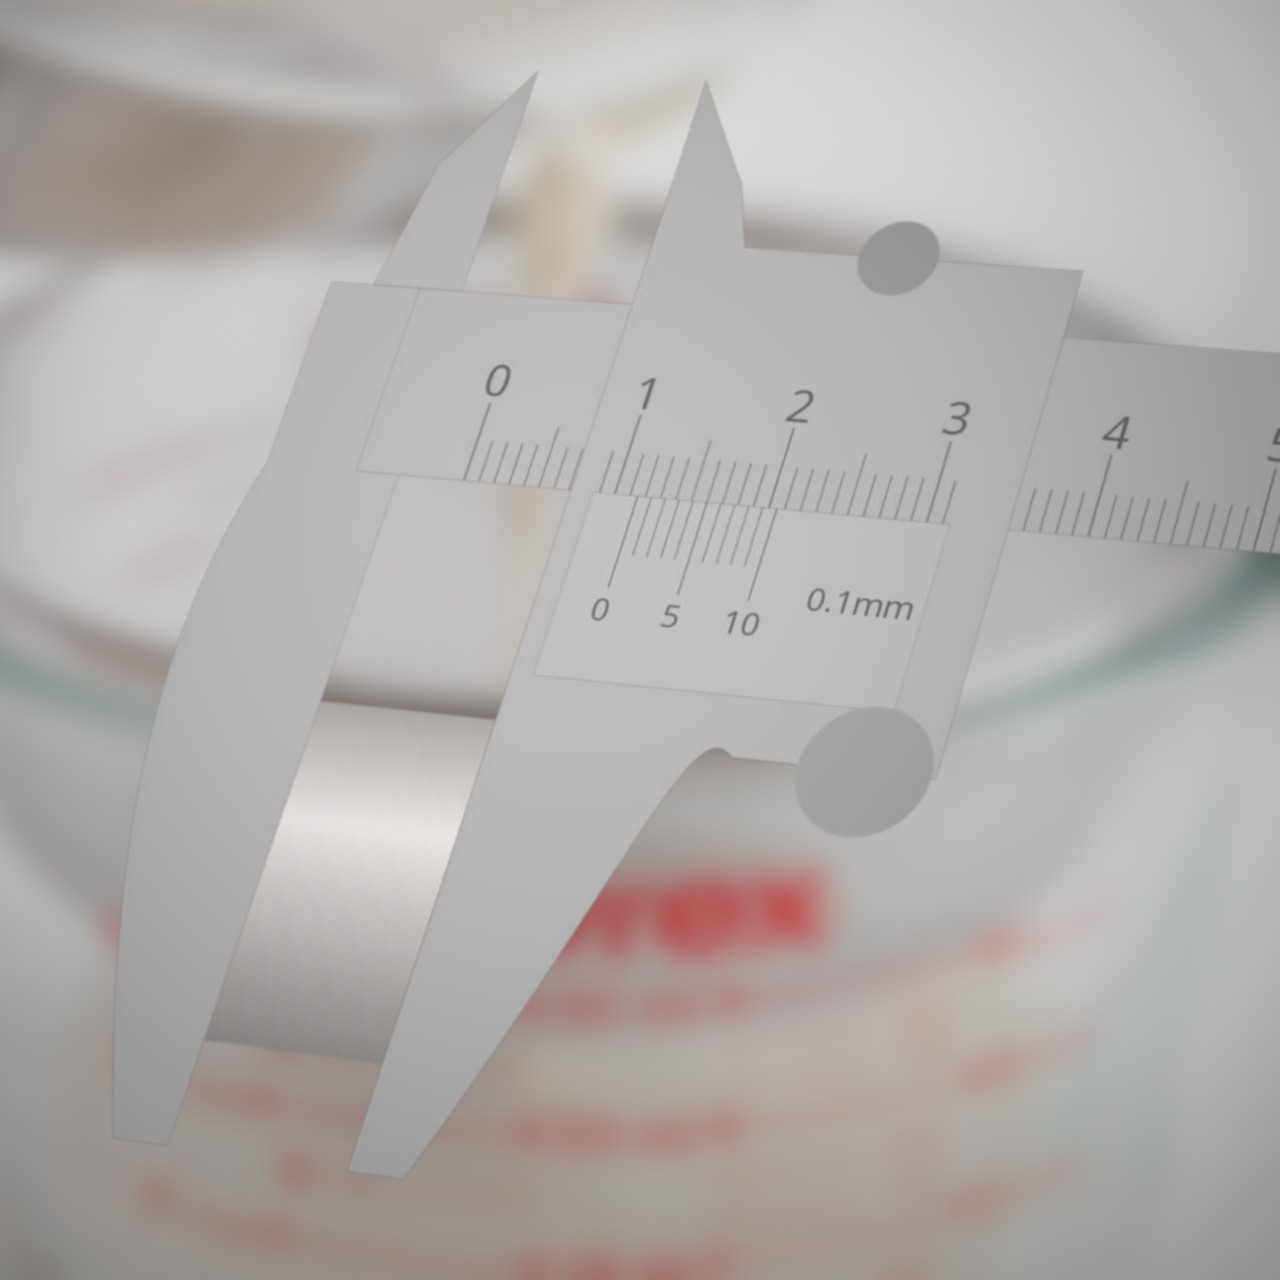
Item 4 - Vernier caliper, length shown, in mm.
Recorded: 11.5 mm
